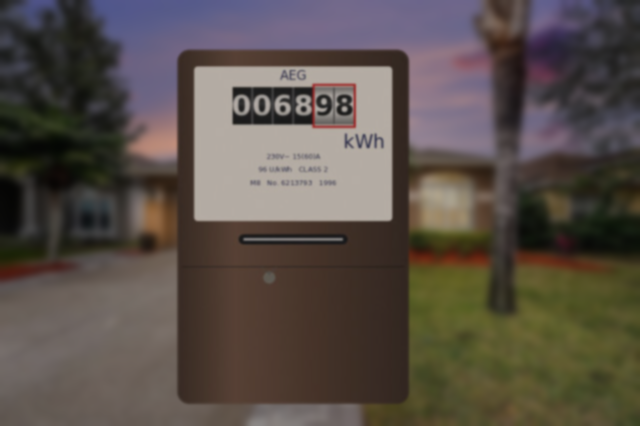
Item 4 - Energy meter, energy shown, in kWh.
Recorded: 68.98 kWh
